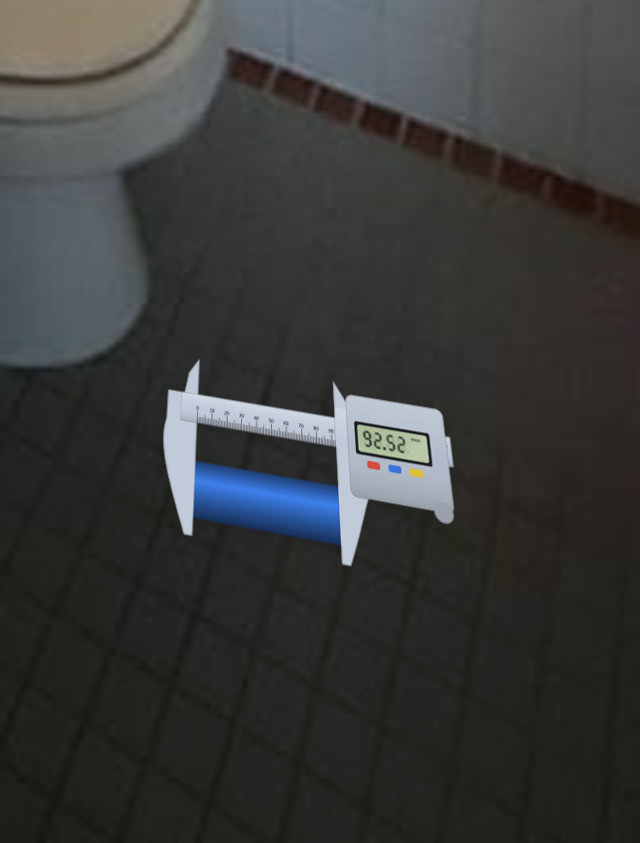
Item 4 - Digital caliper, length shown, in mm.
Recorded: 92.52 mm
